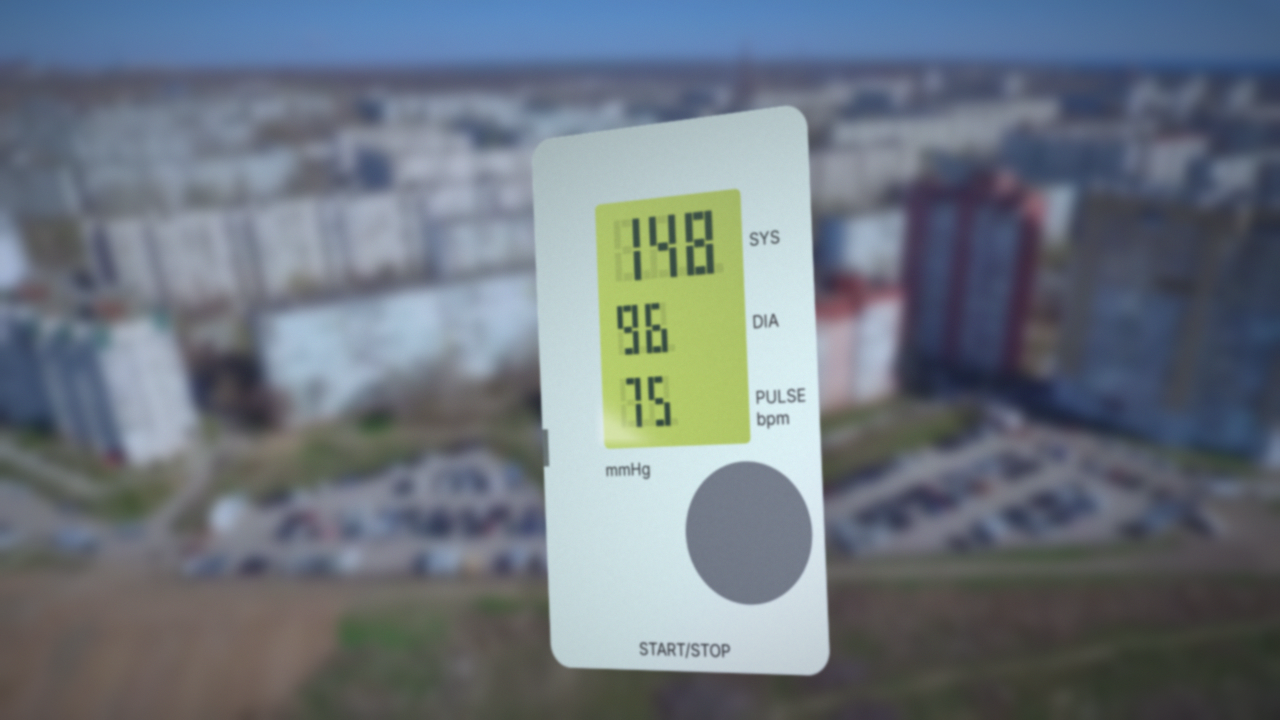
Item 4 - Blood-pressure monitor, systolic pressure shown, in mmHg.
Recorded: 148 mmHg
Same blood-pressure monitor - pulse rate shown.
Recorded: 75 bpm
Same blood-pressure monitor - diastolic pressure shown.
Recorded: 96 mmHg
